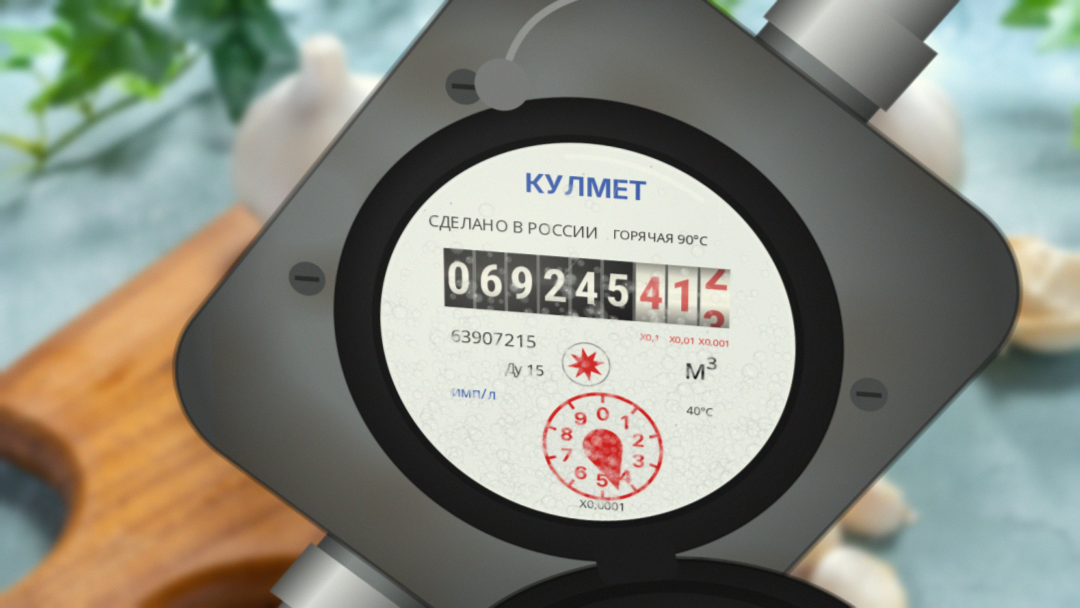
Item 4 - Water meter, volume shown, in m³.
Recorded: 69245.4124 m³
